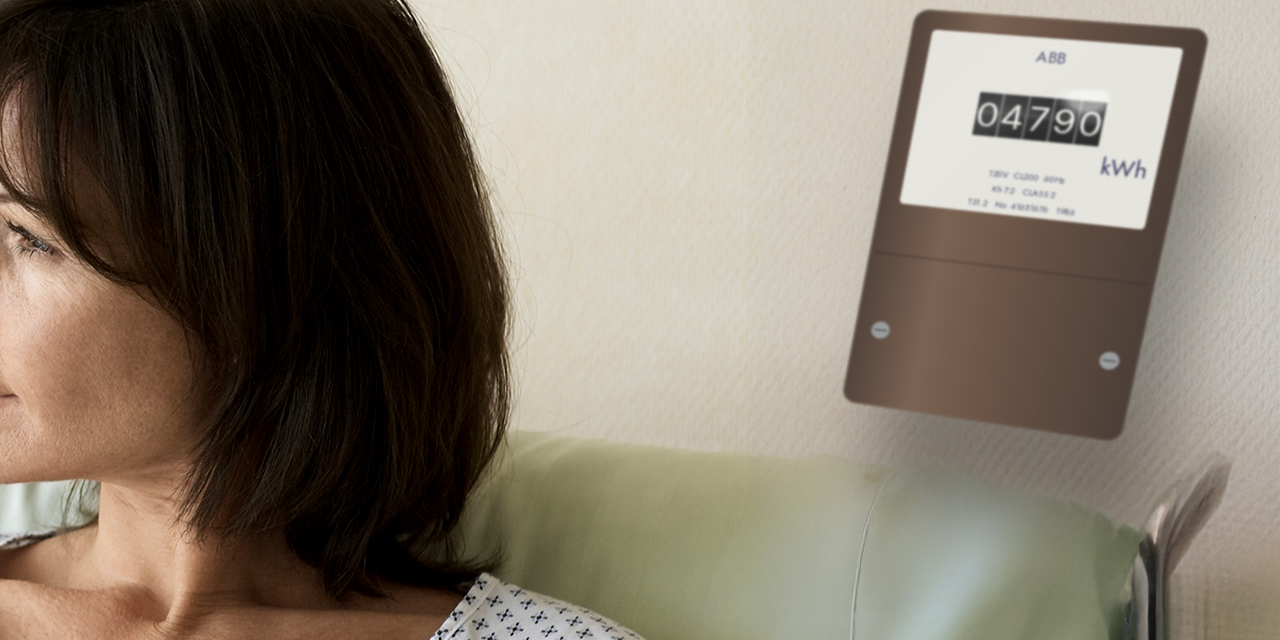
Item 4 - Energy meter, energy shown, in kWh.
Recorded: 4790 kWh
